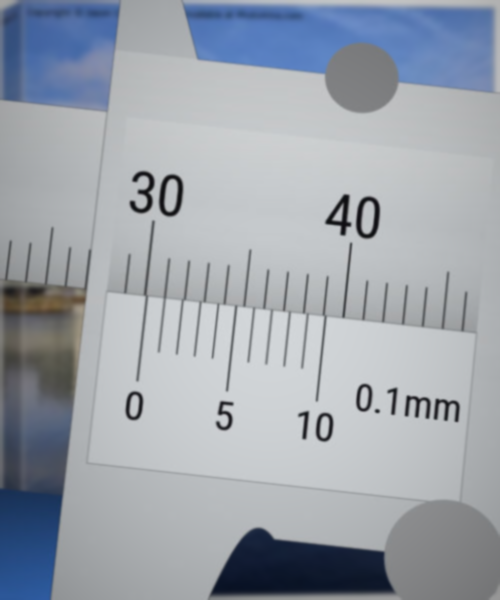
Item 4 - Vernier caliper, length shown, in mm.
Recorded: 30.1 mm
